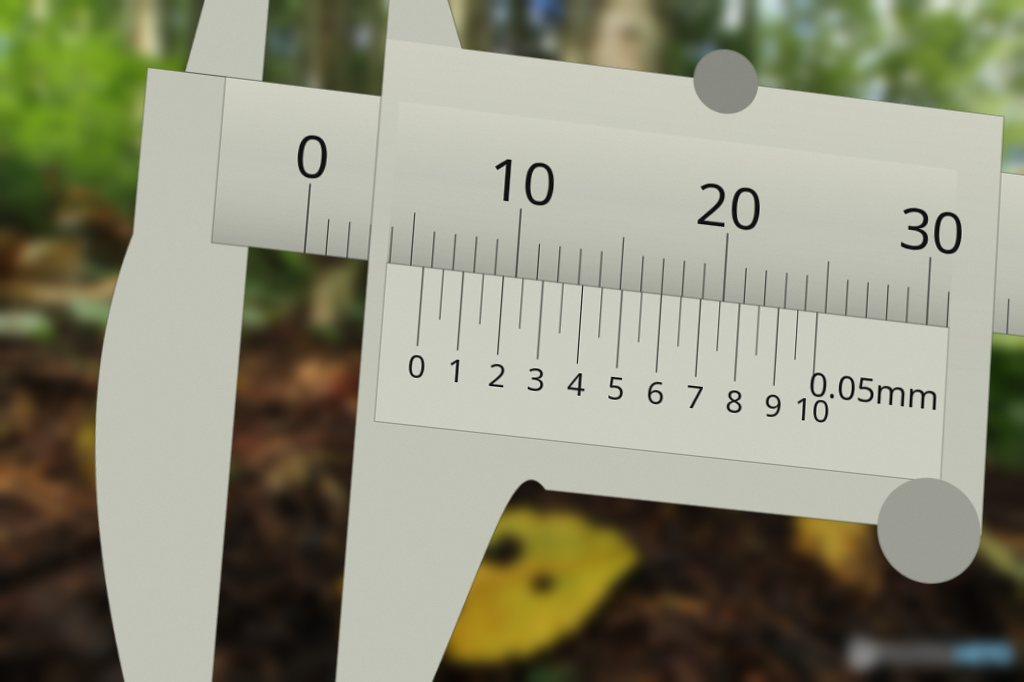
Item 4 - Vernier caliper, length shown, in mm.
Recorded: 5.6 mm
